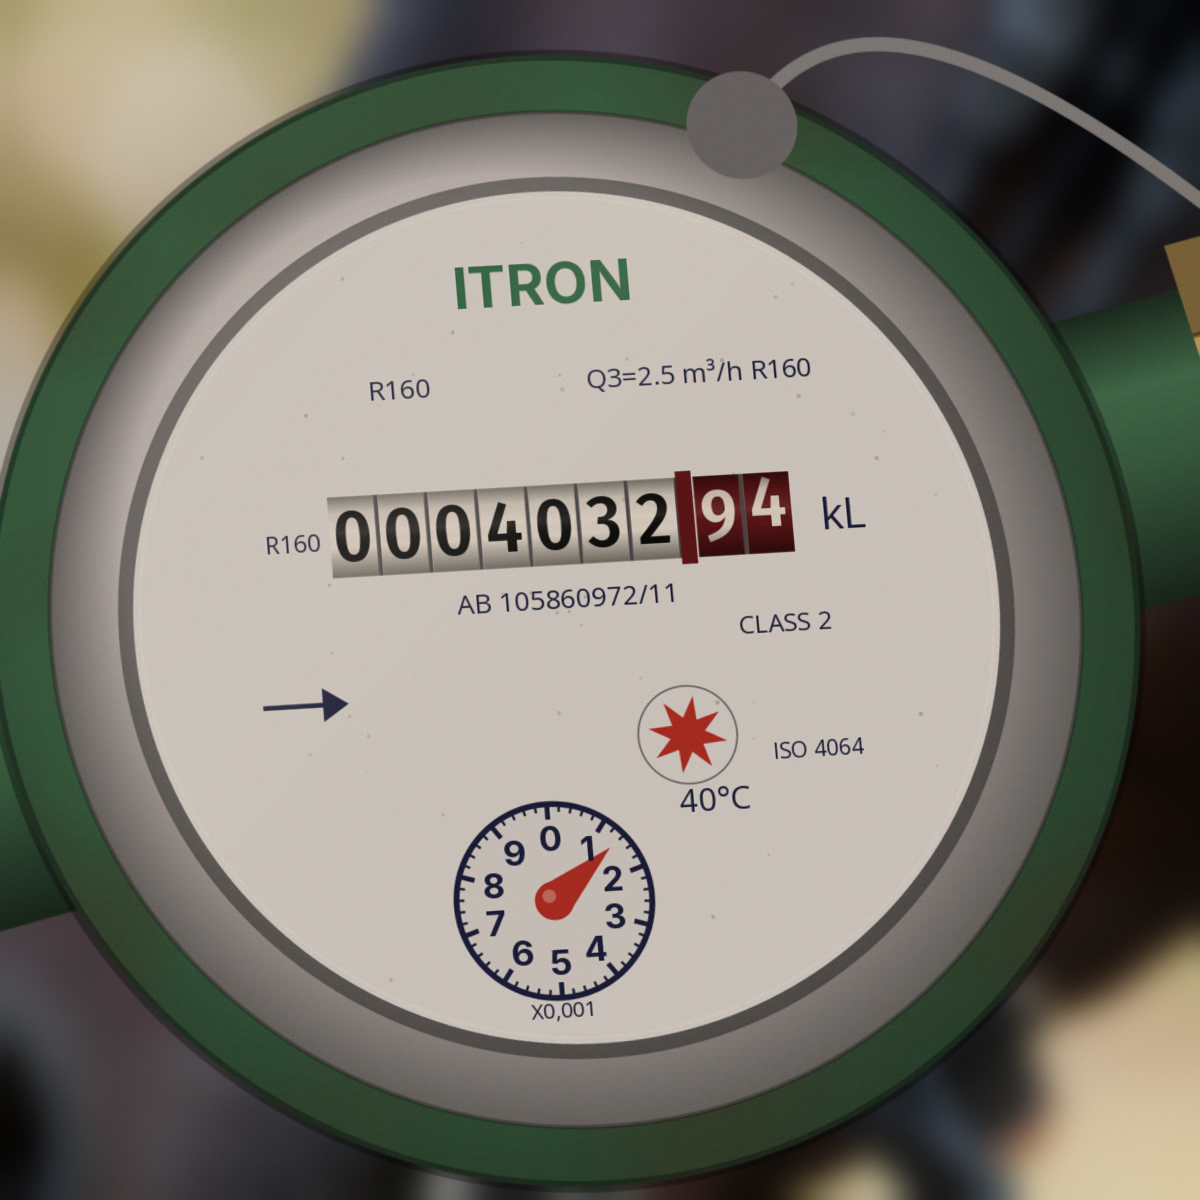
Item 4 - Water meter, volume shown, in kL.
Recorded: 4032.941 kL
